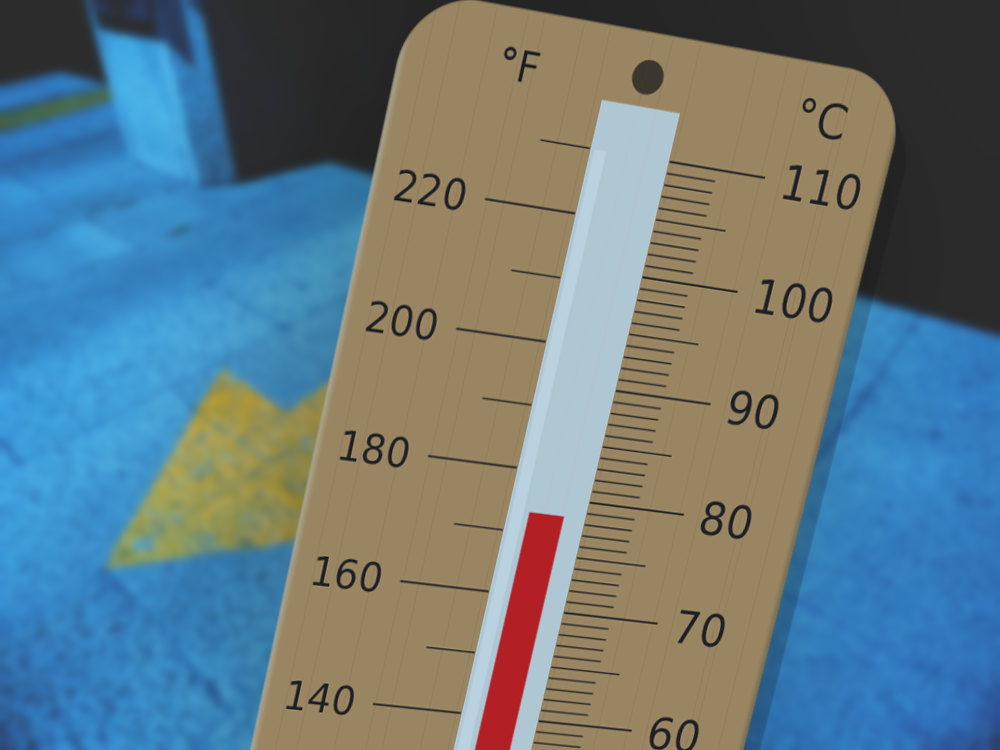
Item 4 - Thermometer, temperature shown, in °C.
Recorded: 78.5 °C
